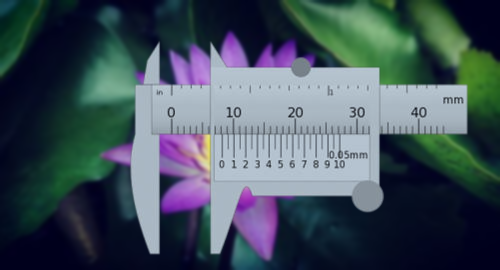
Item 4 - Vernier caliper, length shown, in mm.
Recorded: 8.2 mm
